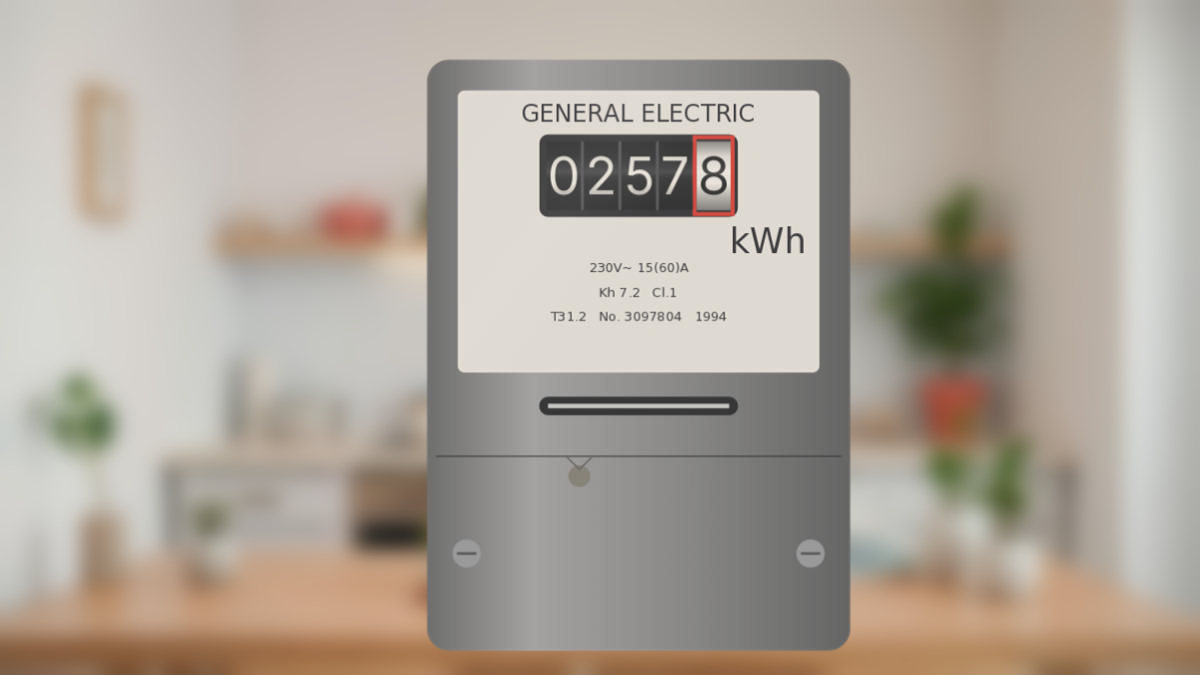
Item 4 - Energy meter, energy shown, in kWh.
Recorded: 257.8 kWh
